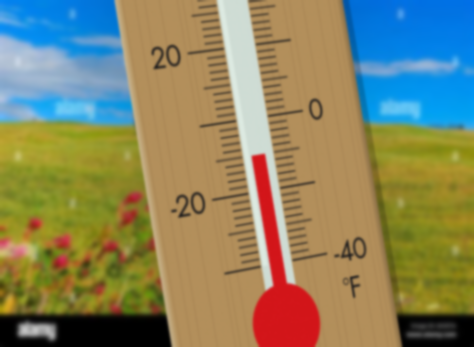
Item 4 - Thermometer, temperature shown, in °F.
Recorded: -10 °F
